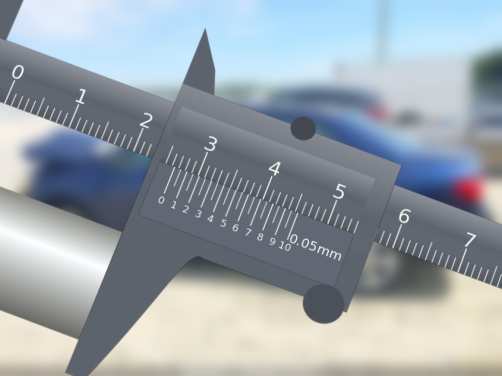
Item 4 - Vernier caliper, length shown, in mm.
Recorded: 26.4 mm
